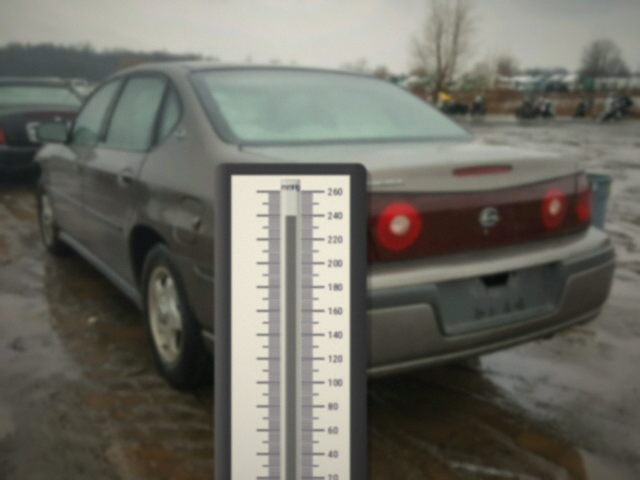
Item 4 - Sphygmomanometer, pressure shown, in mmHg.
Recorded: 240 mmHg
